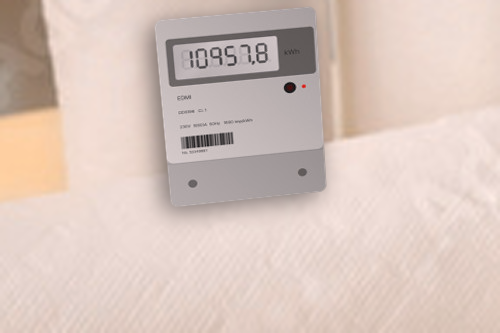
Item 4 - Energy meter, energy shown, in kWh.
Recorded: 10957.8 kWh
